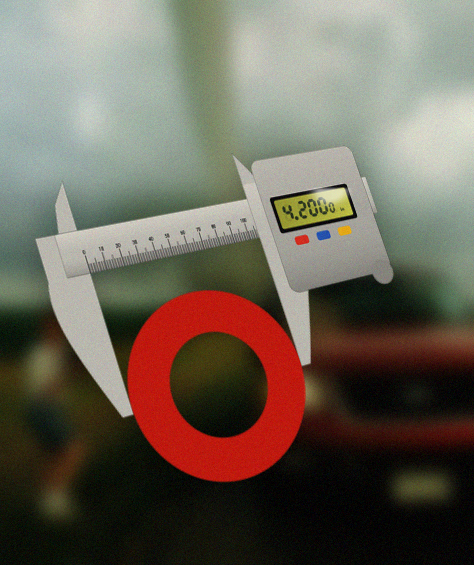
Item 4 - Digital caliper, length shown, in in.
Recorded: 4.2000 in
